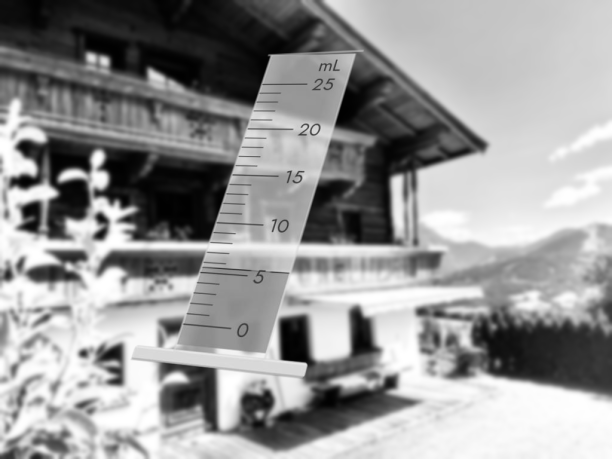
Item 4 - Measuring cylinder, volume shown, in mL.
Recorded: 5.5 mL
